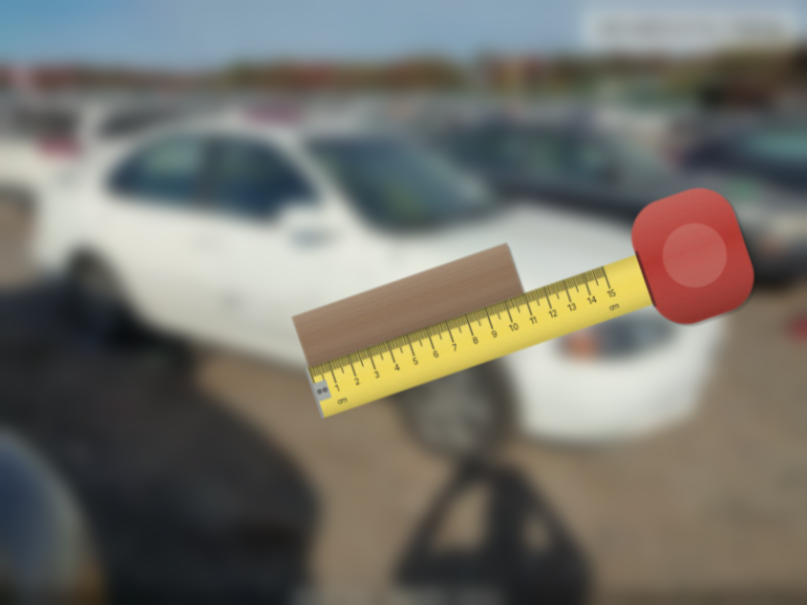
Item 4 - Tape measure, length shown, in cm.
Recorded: 11 cm
